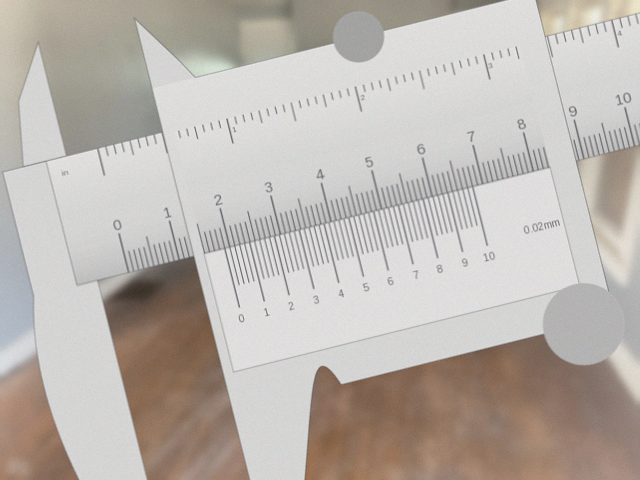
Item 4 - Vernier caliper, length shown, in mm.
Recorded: 19.0 mm
